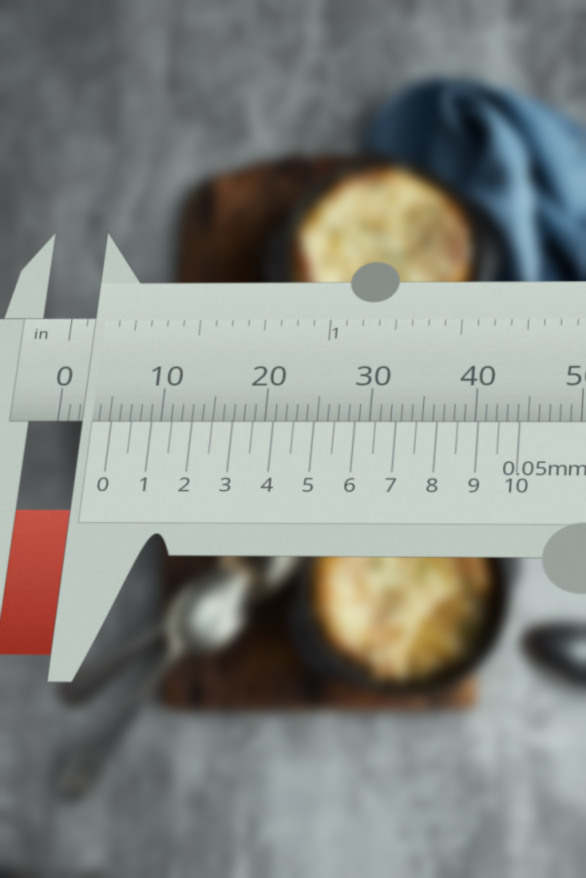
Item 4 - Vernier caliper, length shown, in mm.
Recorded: 5.2 mm
